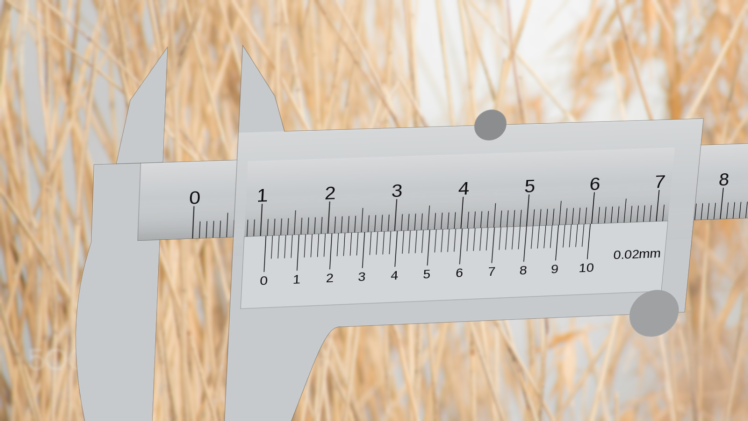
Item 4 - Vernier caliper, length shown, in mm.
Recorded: 10.8 mm
